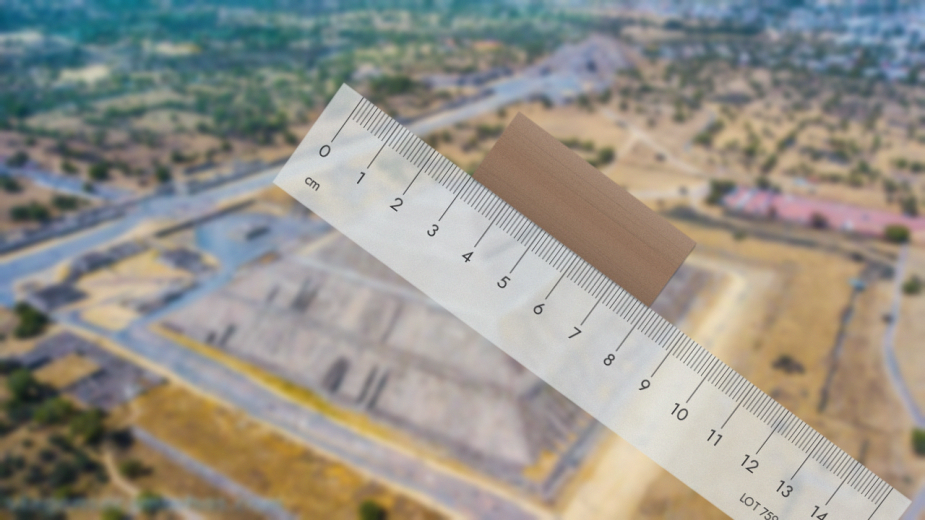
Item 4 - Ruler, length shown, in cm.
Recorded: 5 cm
